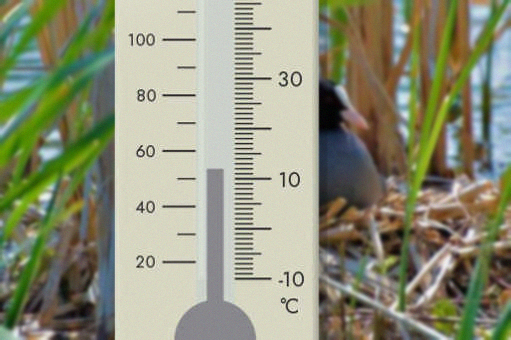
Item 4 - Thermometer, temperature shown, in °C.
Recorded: 12 °C
